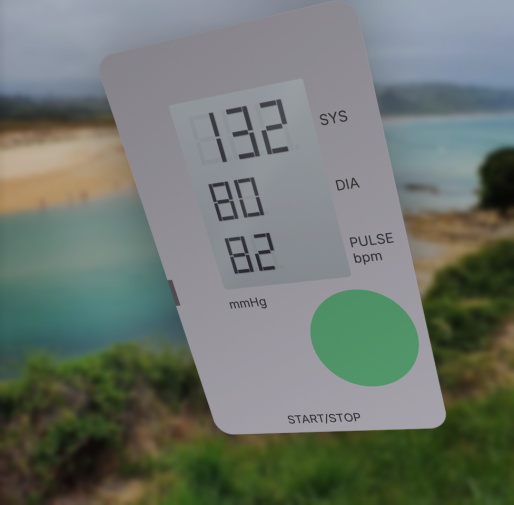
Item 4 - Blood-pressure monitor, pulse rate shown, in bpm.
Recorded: 82 bpm
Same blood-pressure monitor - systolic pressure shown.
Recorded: 132 mmHg
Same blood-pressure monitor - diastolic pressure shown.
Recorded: 80 mmHg
